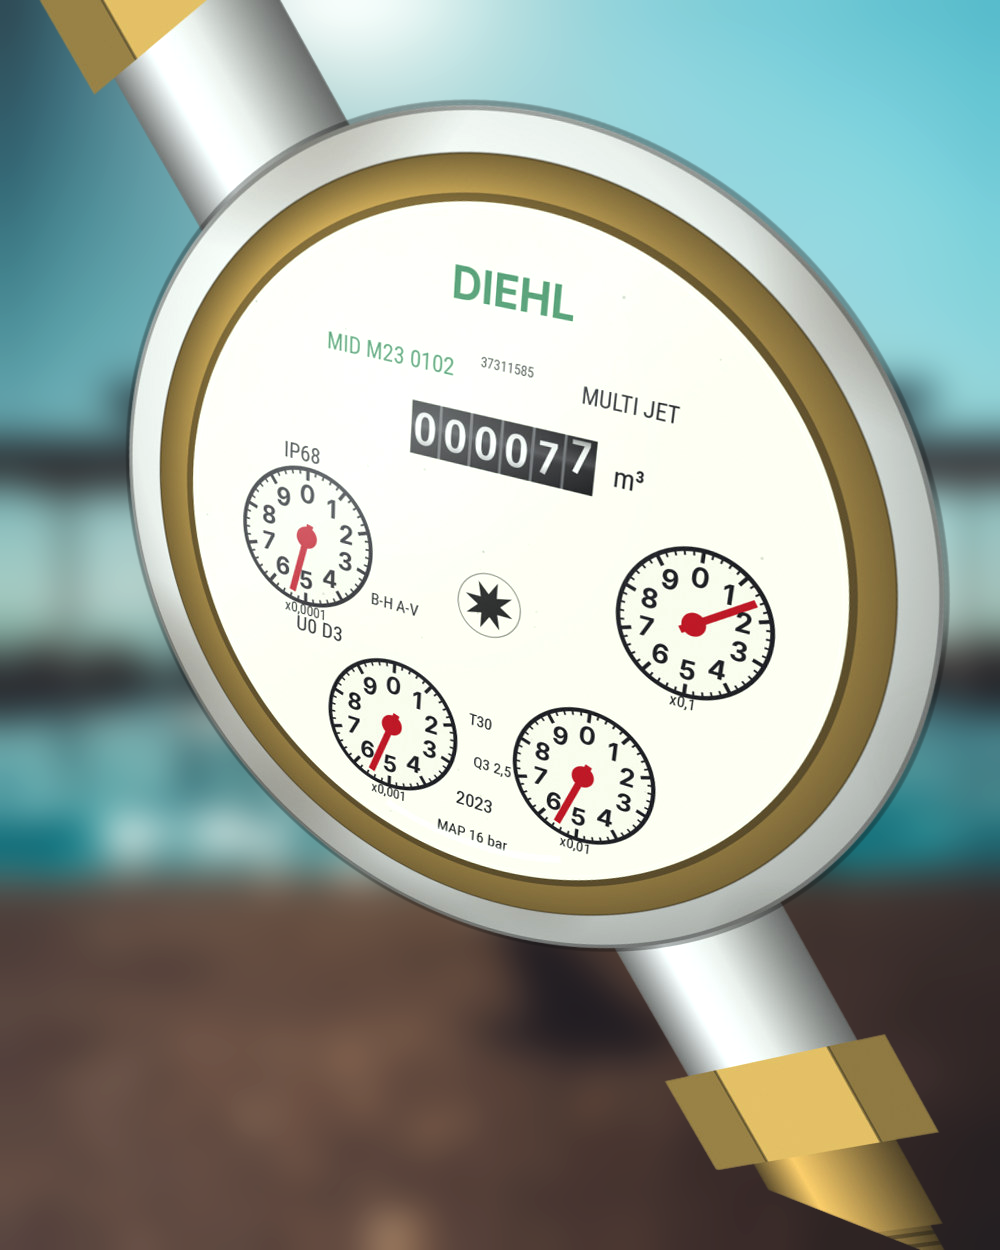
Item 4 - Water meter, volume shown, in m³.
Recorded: 77.1555 m³
